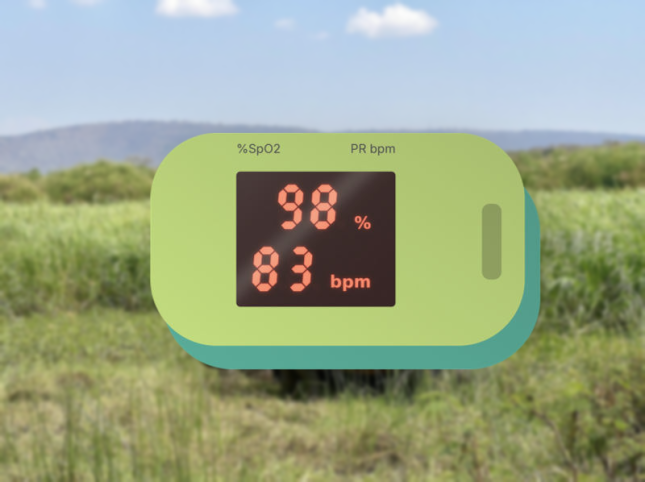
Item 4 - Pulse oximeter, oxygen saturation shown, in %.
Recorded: 98 %
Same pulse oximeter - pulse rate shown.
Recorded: 83 bpm
